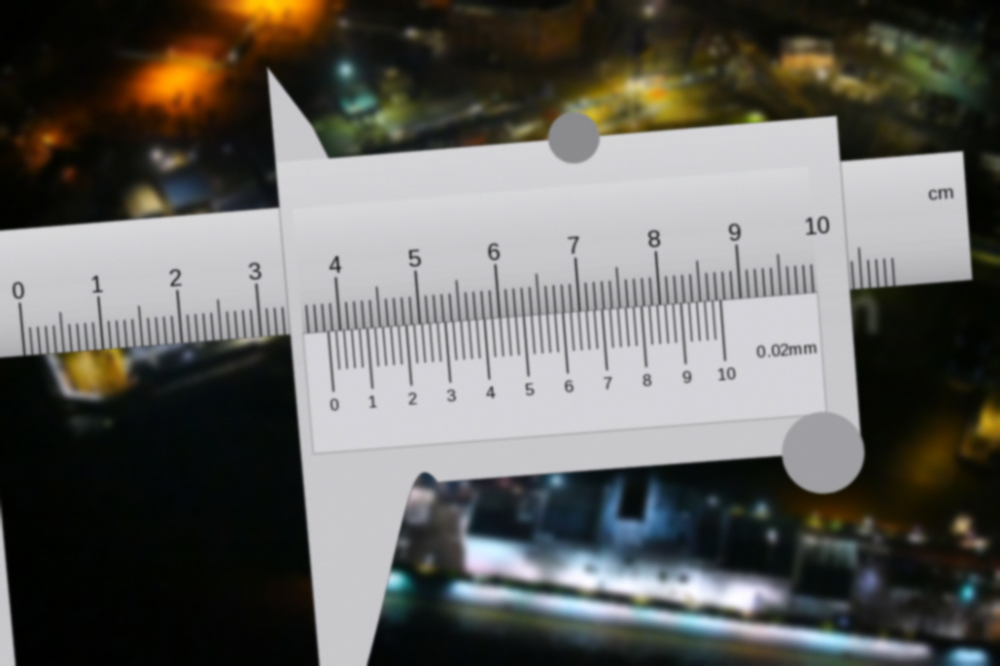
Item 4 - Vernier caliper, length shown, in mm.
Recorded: 38.5 mm
